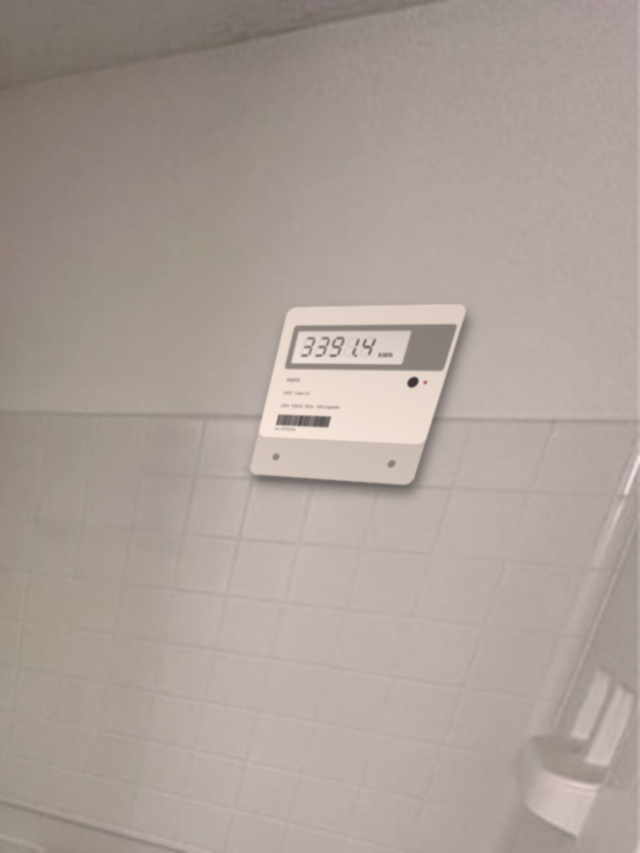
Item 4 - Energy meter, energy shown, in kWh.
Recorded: 3391.4 kWh
